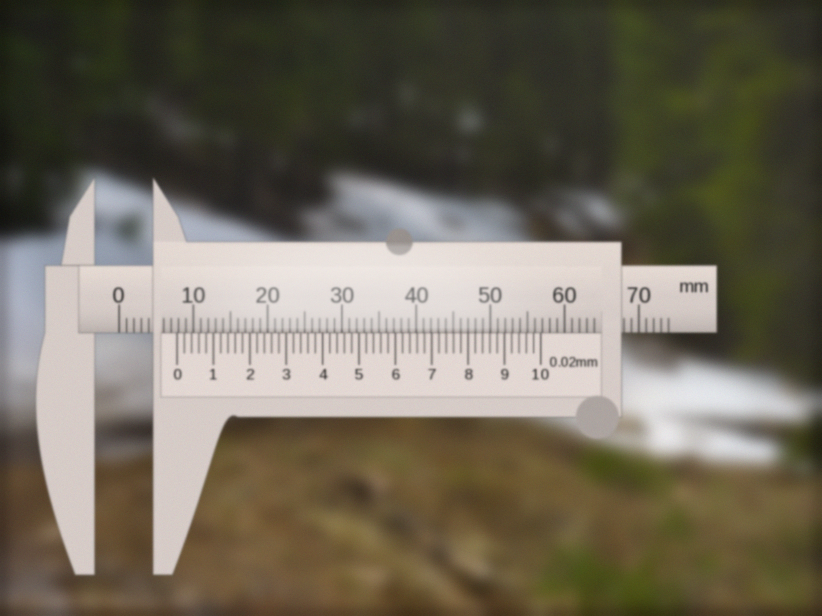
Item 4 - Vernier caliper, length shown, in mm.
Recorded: 7.8 mm
